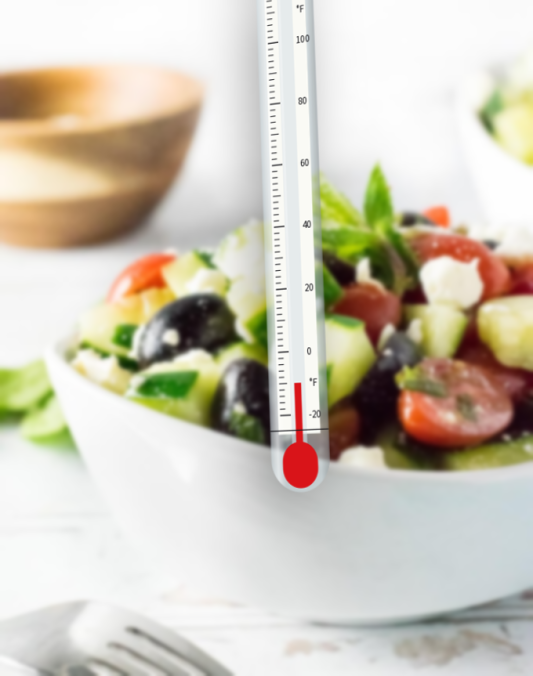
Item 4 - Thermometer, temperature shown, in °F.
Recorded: -10 °F
